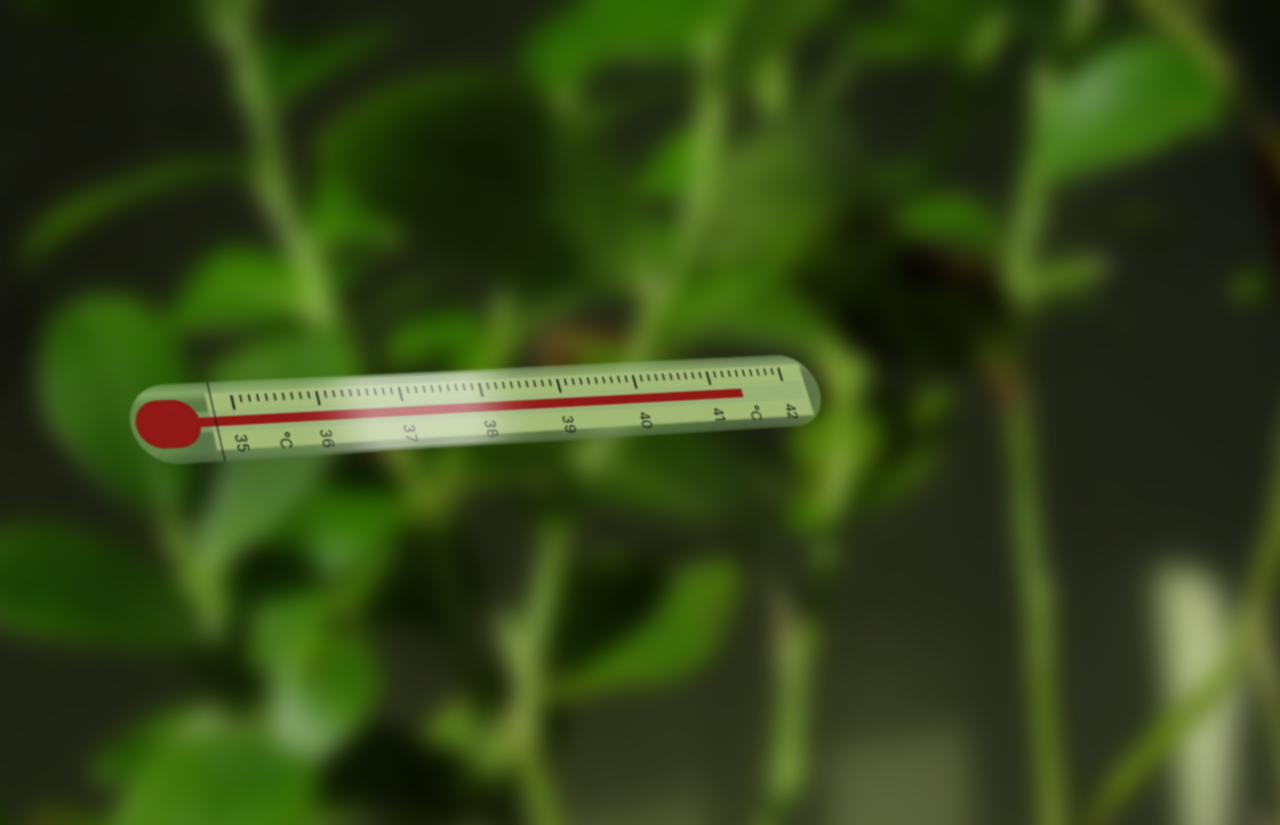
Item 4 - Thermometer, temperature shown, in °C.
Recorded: 41.4 °C
